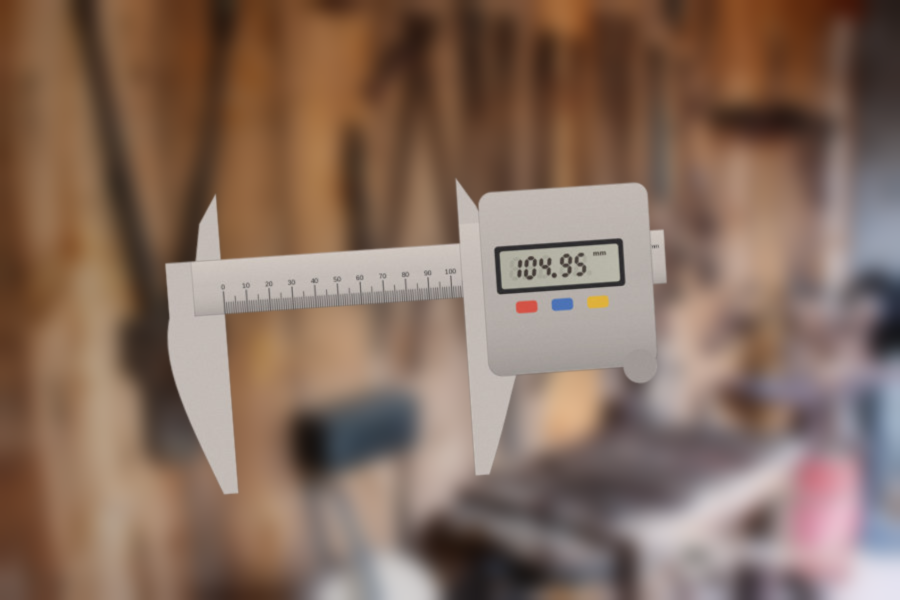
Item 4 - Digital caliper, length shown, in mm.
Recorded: 104.95 mm
